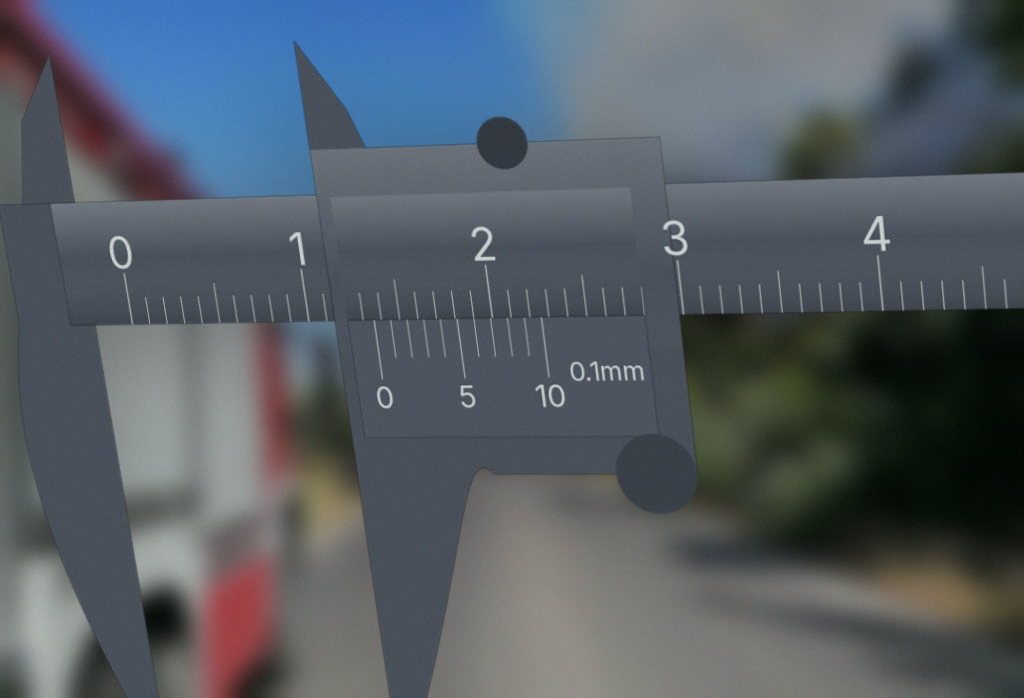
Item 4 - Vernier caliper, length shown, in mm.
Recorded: 13.6 mm
